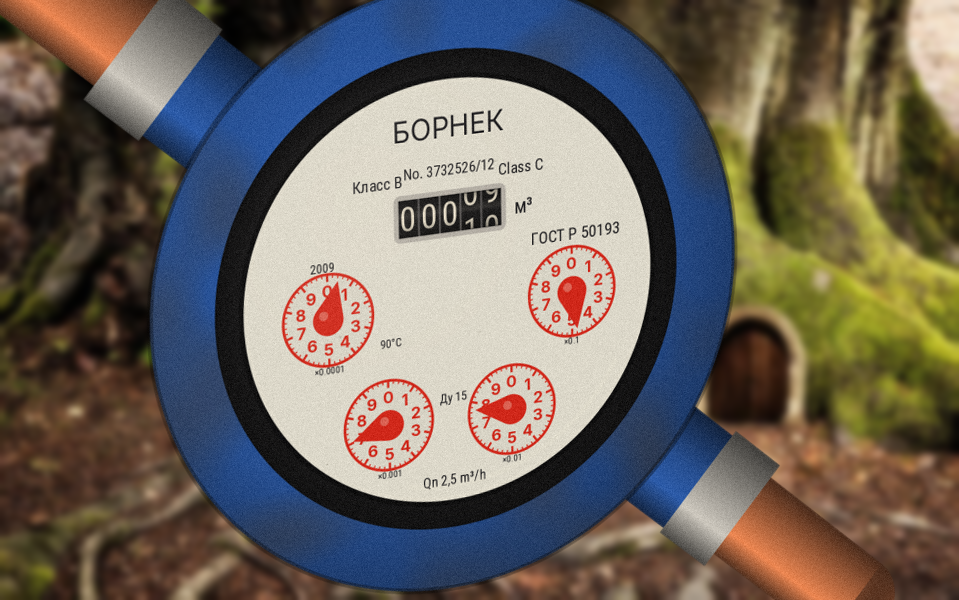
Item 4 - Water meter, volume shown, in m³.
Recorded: 9.4770 m³
